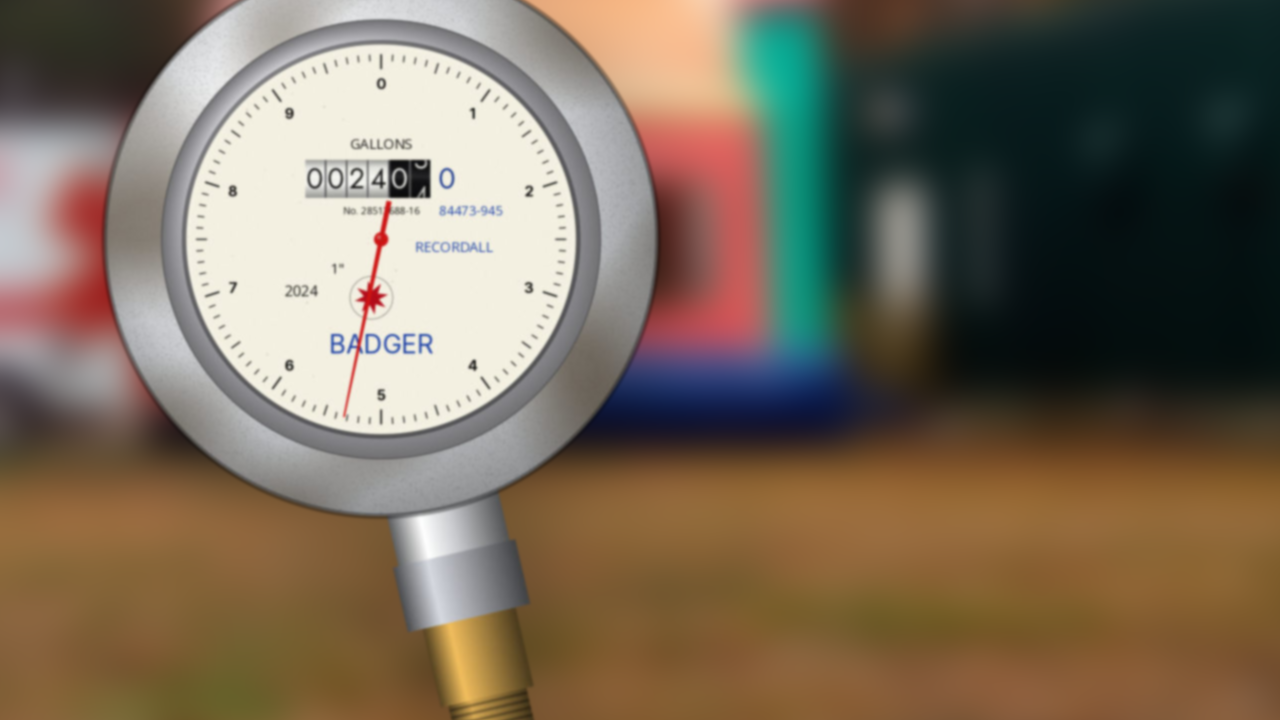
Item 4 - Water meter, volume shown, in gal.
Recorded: 24035.3 gal
